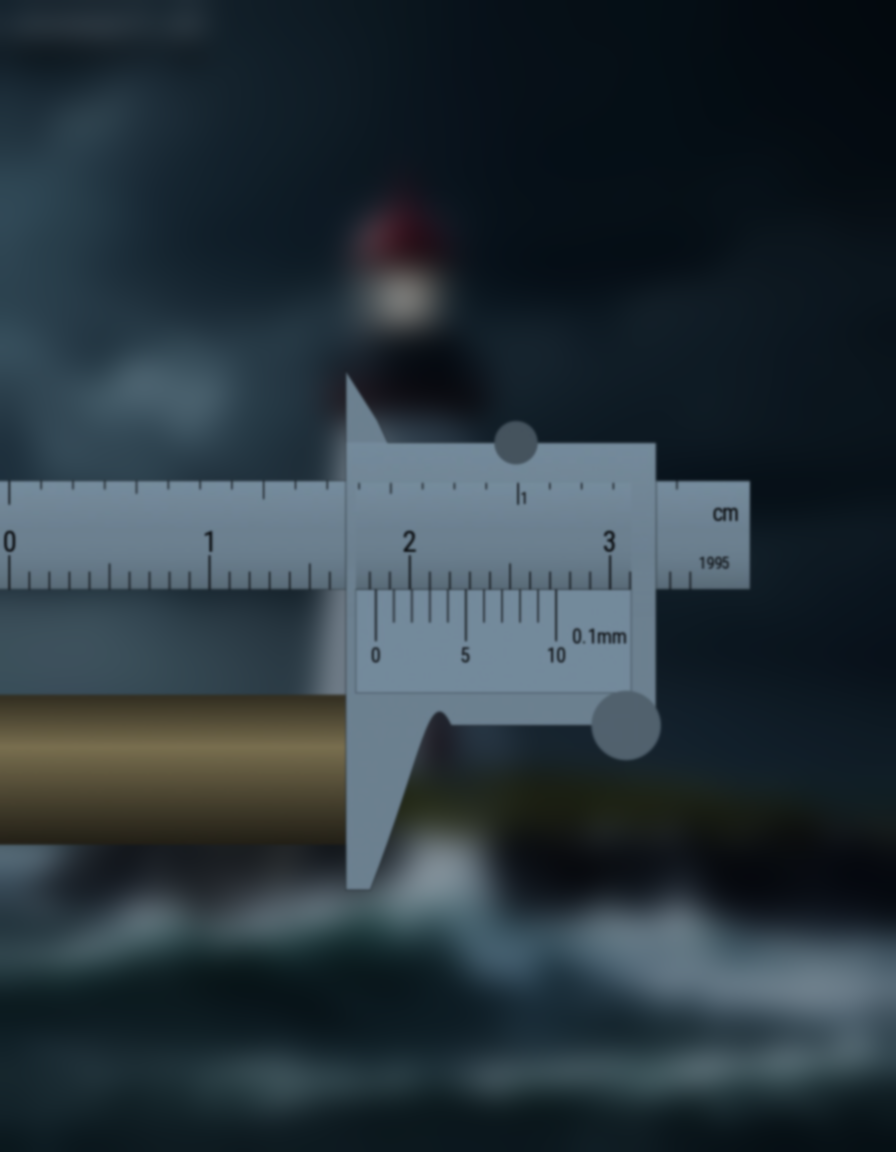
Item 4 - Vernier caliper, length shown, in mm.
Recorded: 18.3 mm
